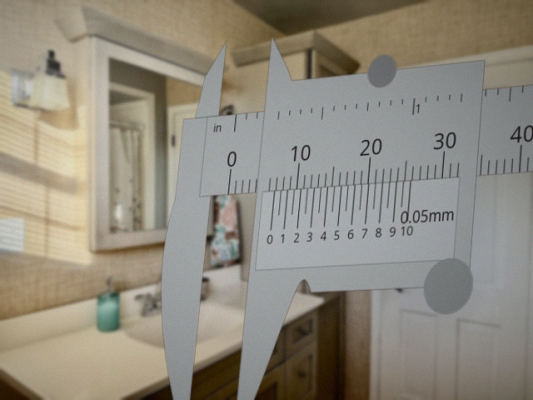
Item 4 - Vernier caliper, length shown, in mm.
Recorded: 6.8 mm
